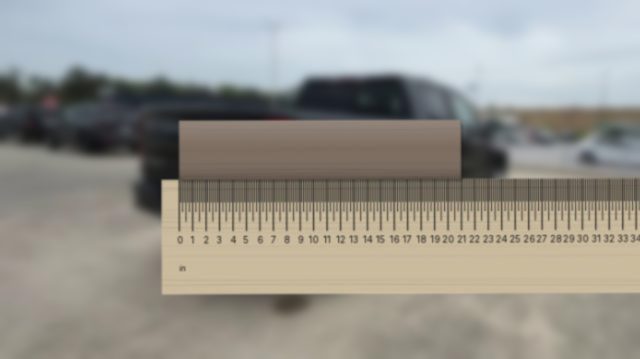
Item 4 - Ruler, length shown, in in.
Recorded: 21 in
